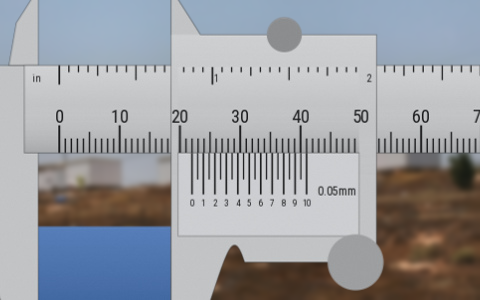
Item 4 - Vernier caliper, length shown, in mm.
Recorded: 22.0 mm
